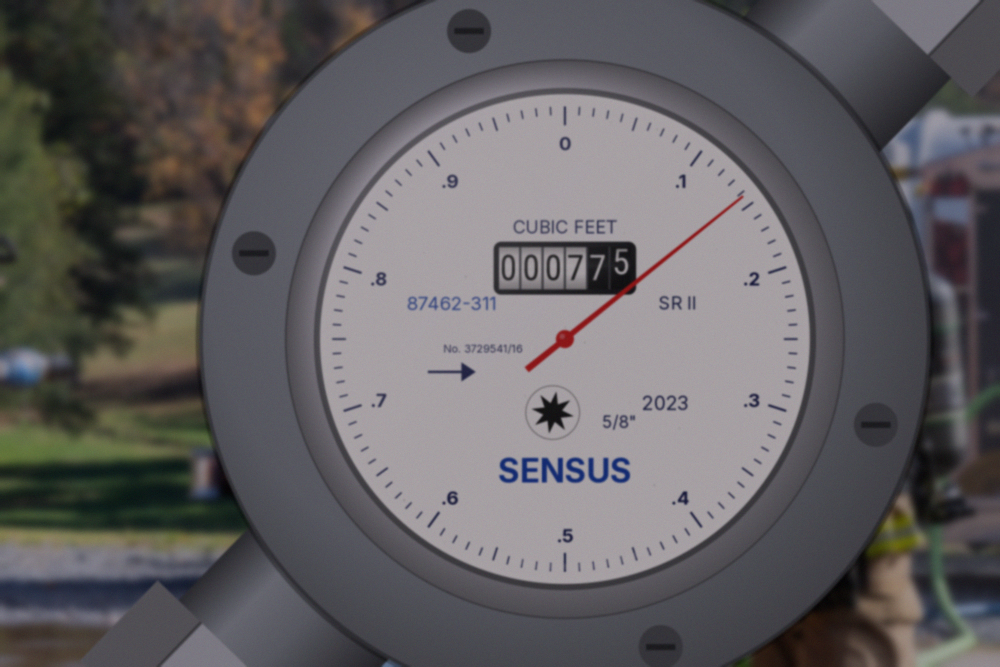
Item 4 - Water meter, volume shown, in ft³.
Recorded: 775.14 ft³
